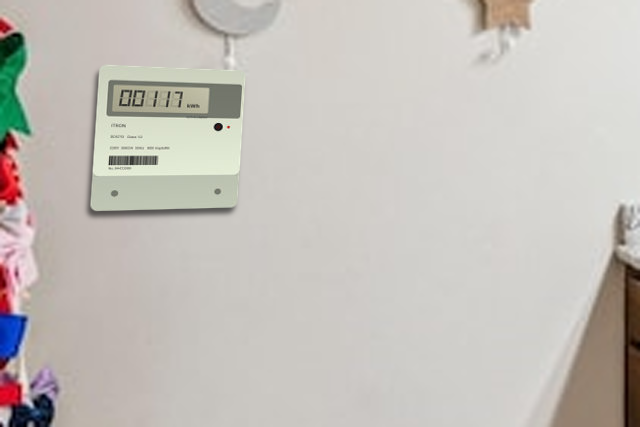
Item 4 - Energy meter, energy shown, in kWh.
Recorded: 117 kWh
